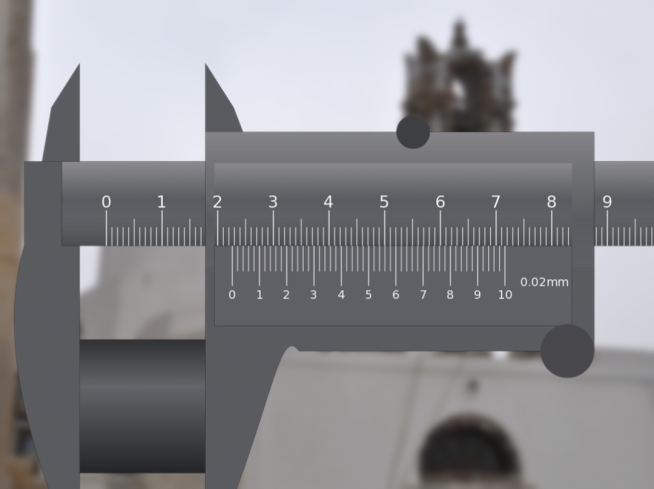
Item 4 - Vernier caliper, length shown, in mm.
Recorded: 22.6 mm
